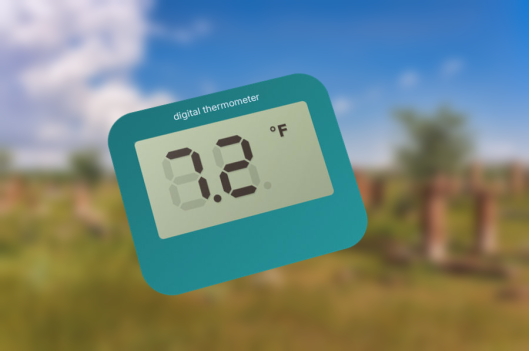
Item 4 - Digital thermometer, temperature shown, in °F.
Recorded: 7.2 °F
